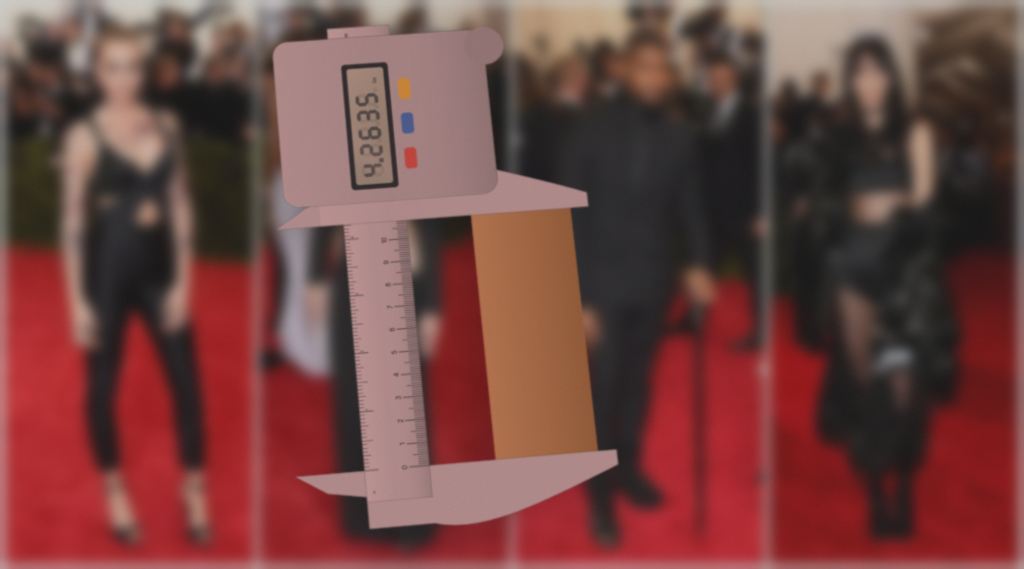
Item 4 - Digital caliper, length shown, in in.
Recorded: 4.2635 in
